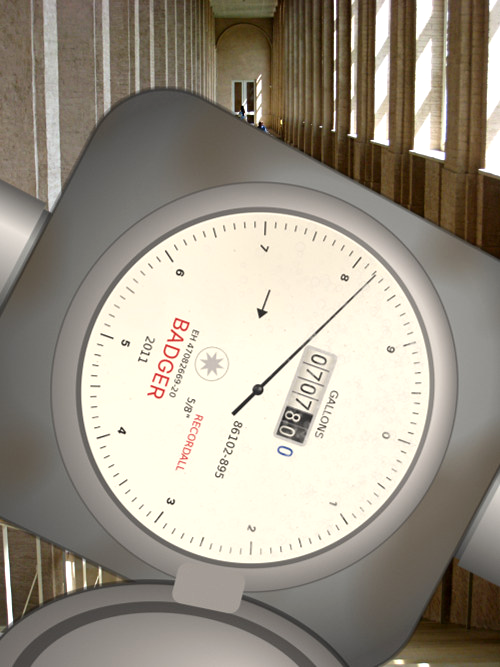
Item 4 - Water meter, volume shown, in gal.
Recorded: 707798.2 gal
